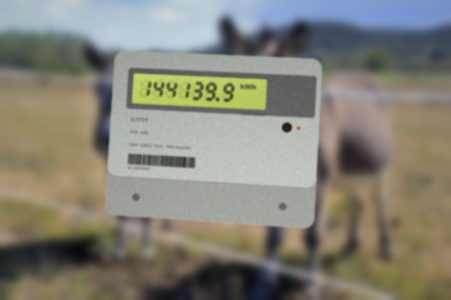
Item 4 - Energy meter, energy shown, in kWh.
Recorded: 144139.9 kWh
